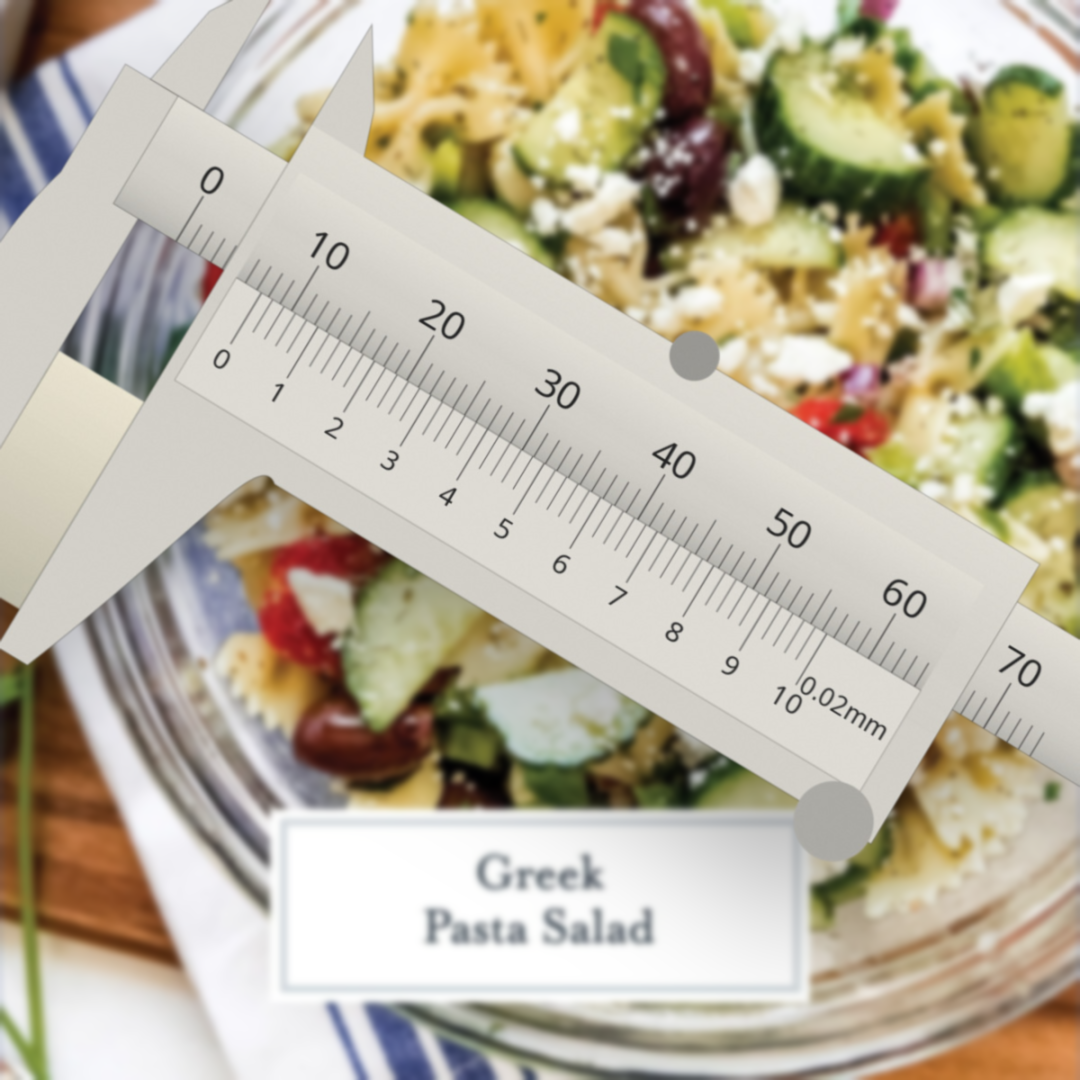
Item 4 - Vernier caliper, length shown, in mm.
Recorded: 7.4 mm
